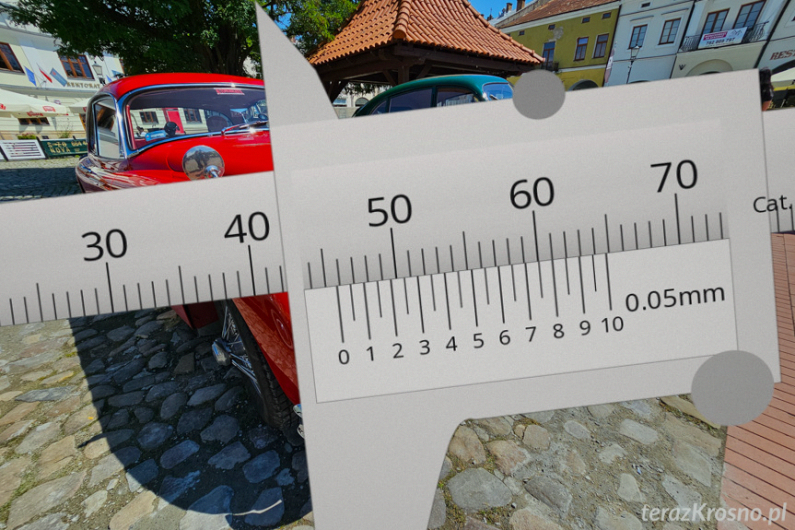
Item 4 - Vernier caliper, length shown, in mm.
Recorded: 45.8 mm
